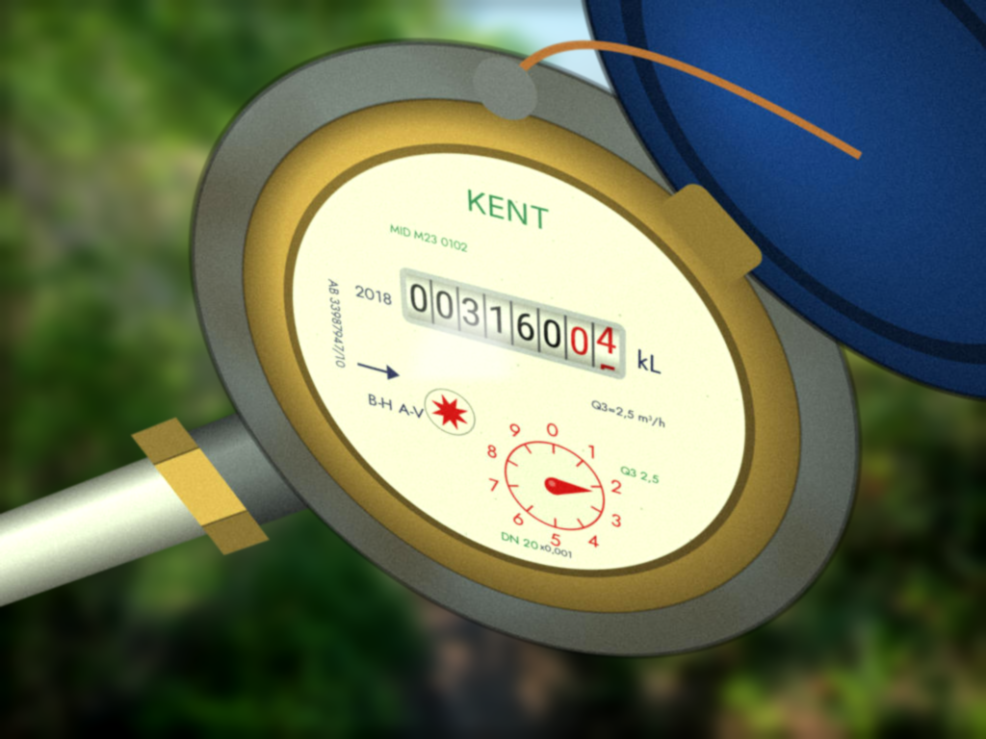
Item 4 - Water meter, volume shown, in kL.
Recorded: 3160.042 kL
